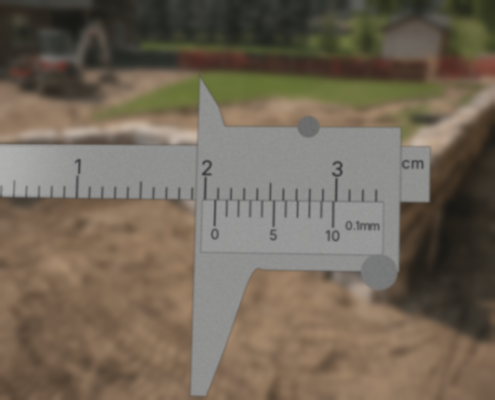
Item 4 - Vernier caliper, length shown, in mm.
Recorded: 20.8 mm
